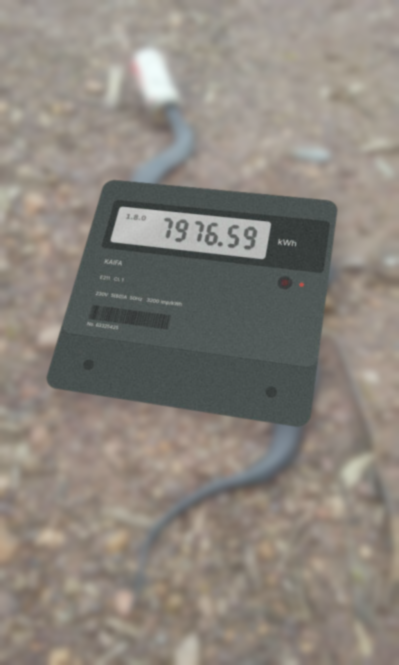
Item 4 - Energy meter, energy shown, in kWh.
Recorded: 7976.59 kWh
